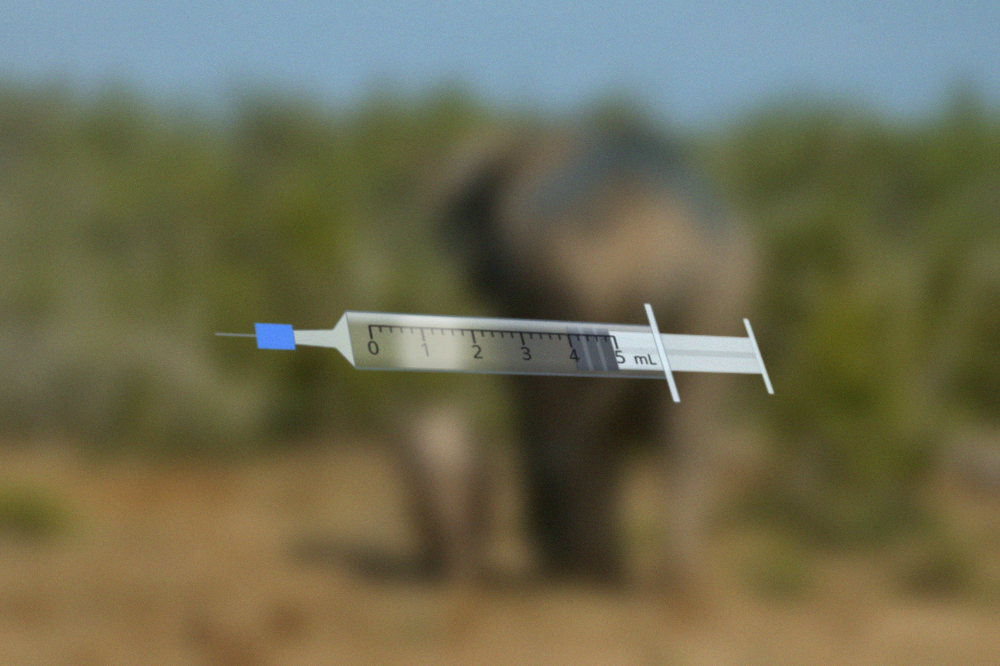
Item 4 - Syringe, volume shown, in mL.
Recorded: 4 mL
